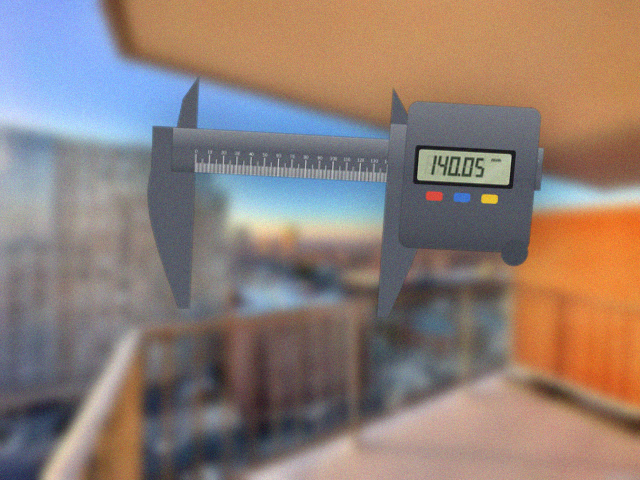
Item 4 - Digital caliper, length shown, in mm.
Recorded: 140.05 mm
